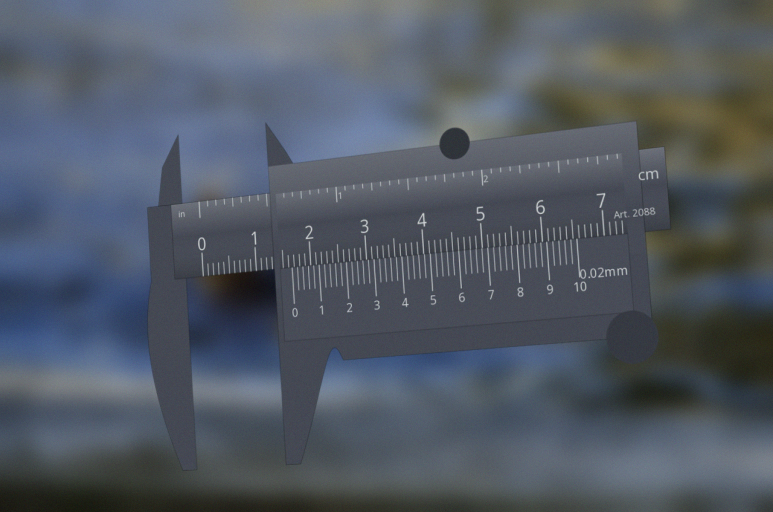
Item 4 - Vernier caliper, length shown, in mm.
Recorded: 16.6 mm
